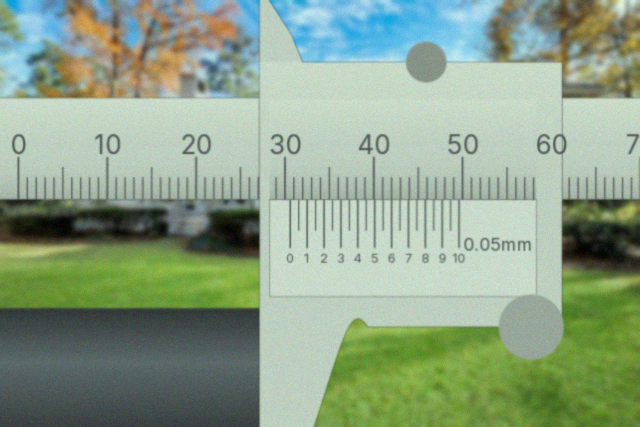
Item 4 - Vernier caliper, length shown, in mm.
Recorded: 30.6 mm
